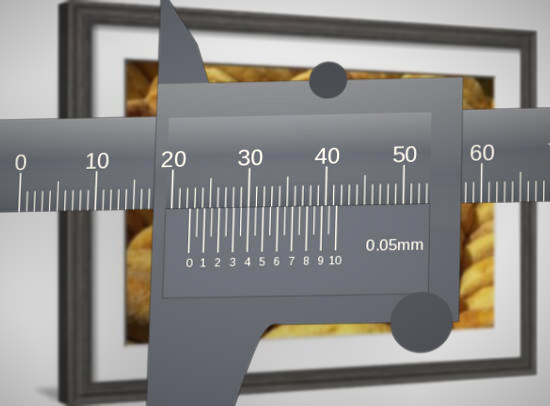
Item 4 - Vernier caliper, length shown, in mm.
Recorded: 22.4 mm
